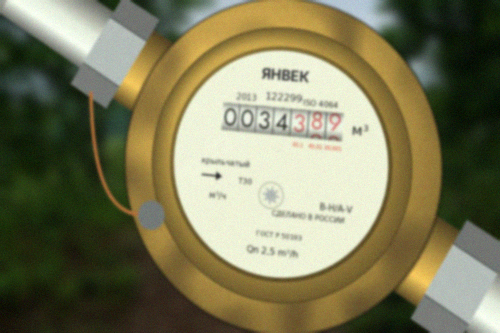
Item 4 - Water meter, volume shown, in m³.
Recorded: 34.389 m³
